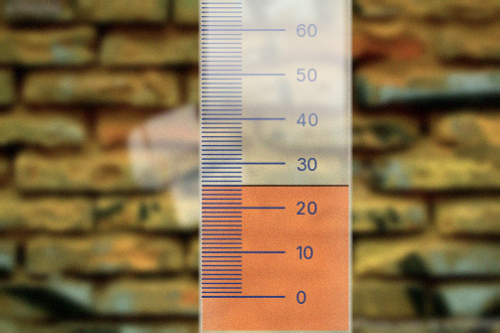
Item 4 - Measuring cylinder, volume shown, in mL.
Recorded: 25 mL
